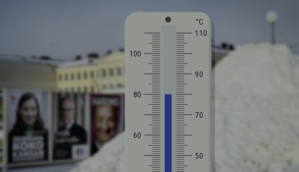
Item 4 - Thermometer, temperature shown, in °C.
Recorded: 80 °C
